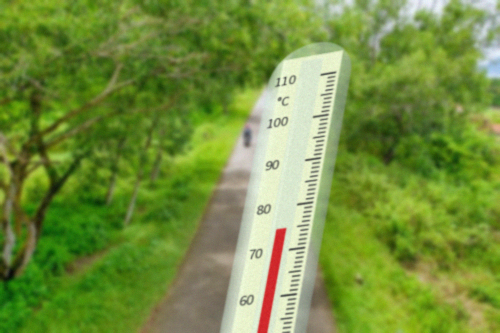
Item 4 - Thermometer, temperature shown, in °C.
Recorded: 75 °C
